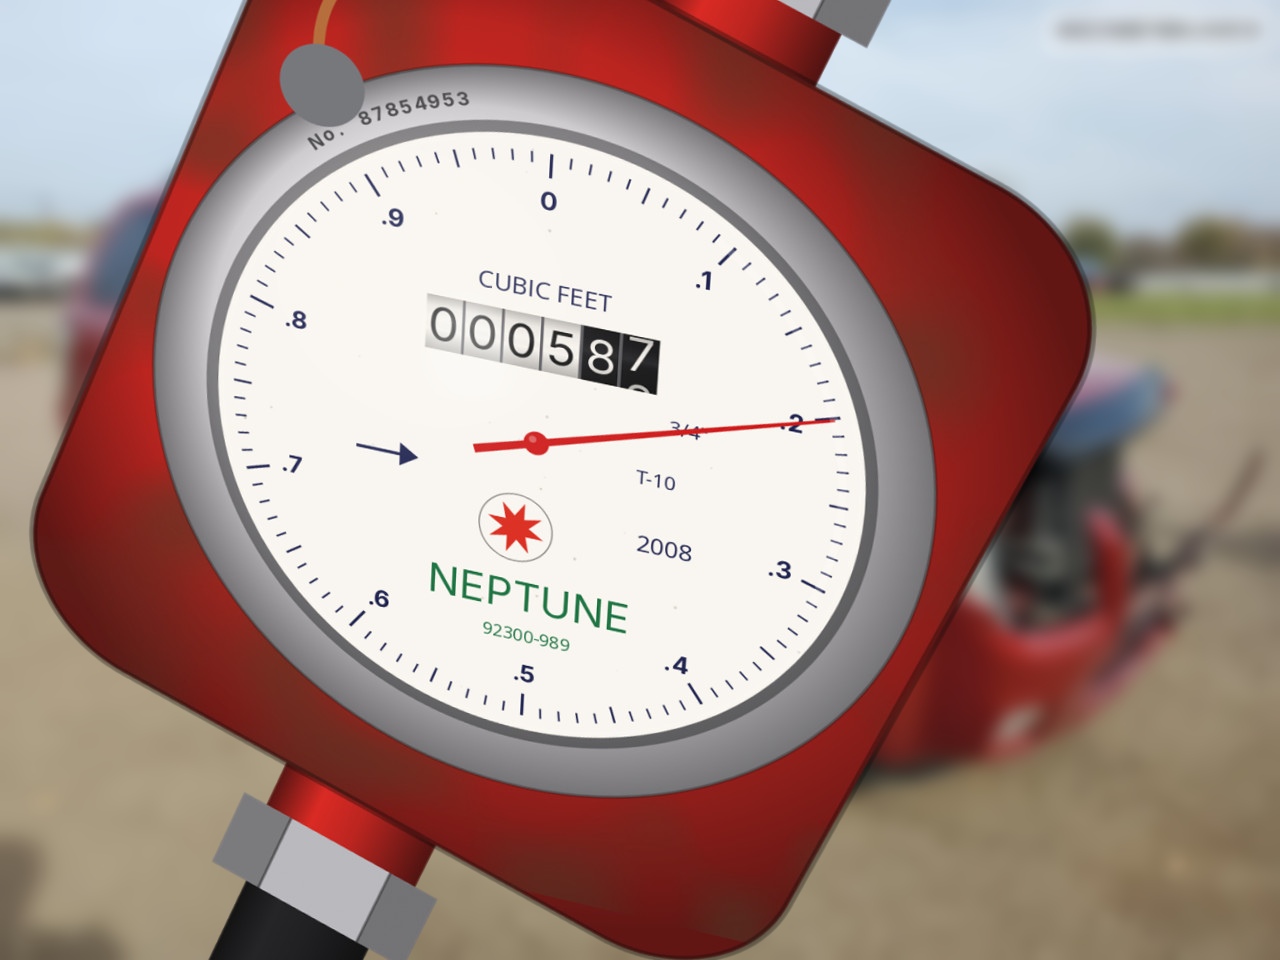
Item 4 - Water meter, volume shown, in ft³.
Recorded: 587.20 ft³
